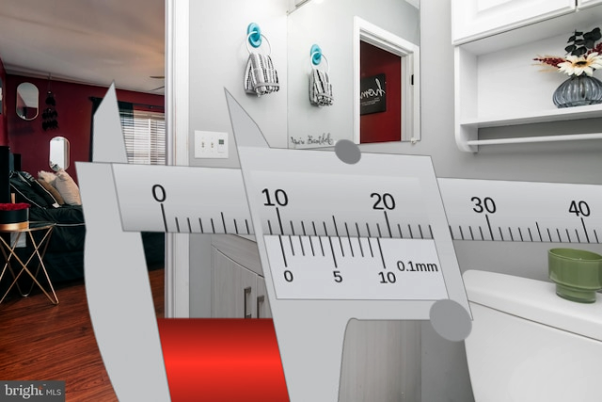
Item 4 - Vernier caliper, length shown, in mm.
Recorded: 9.7 mm
